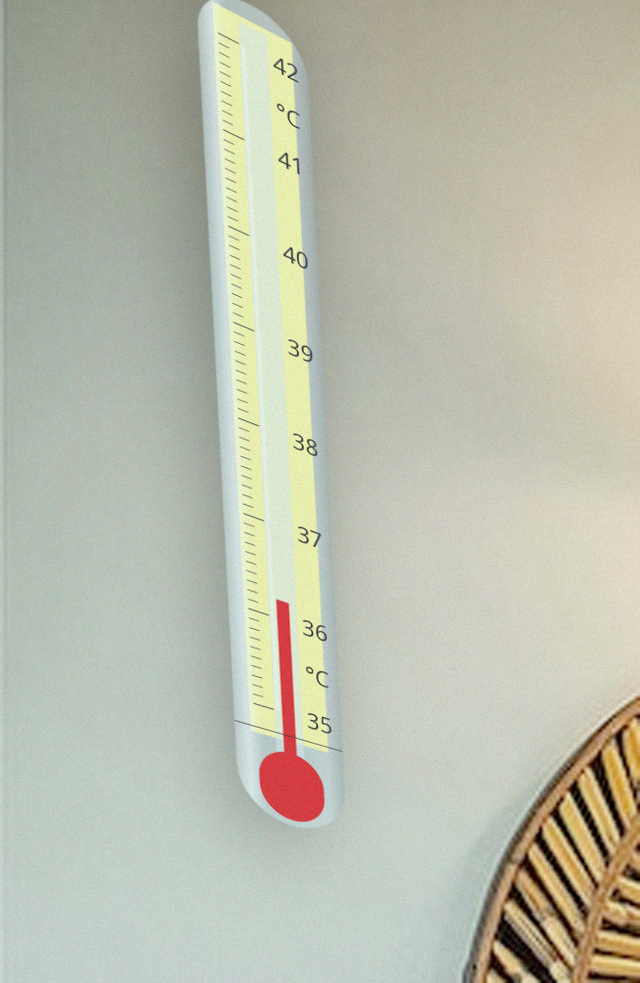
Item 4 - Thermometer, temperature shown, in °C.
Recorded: 36.2 °C
